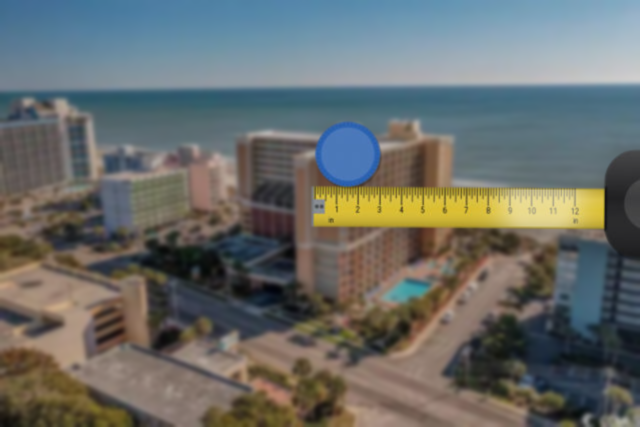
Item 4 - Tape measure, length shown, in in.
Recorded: 3 in
